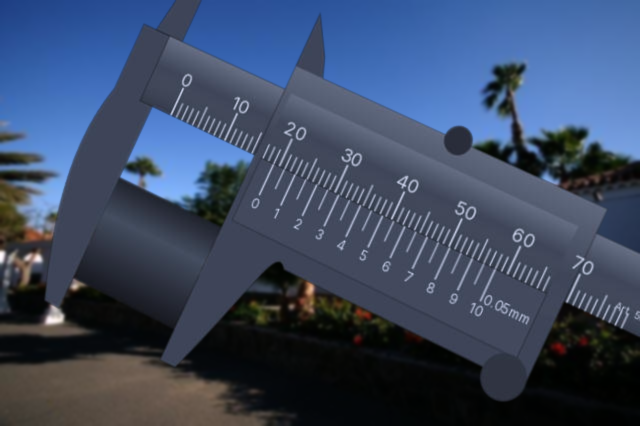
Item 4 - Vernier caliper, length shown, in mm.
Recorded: 19.0 mm
